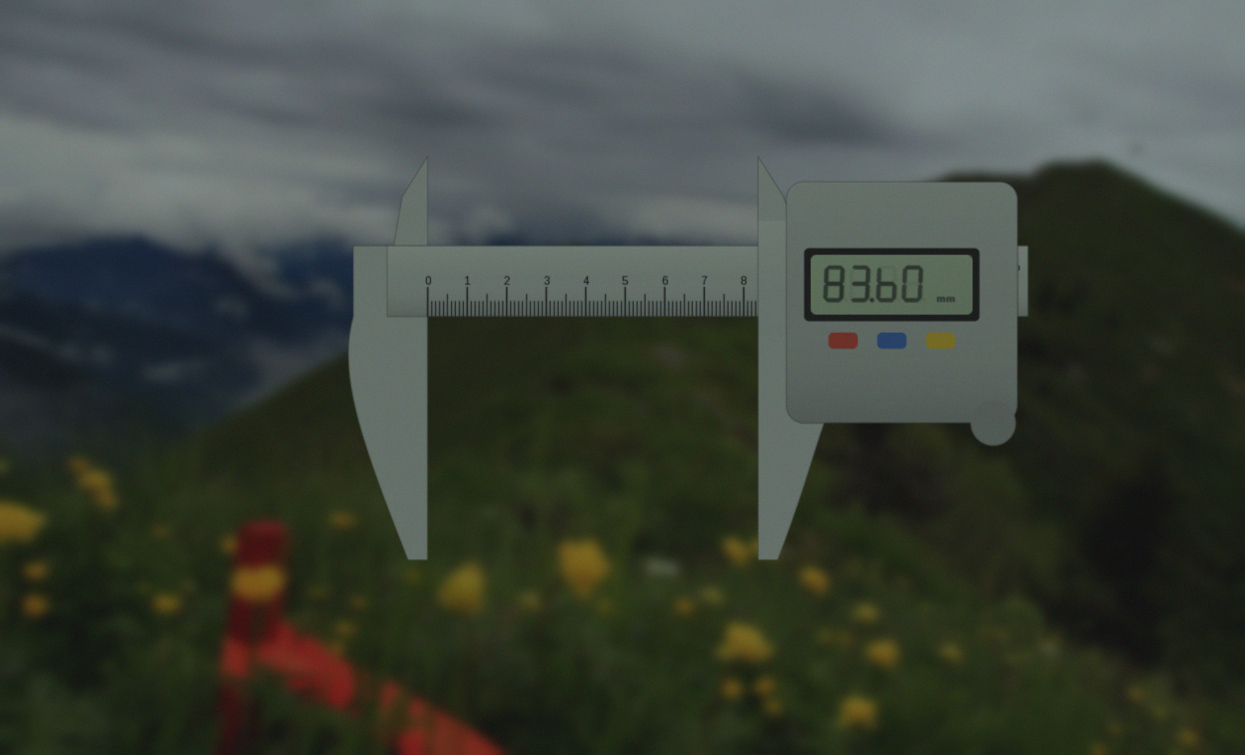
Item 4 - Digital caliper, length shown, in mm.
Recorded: 83.60 mm
